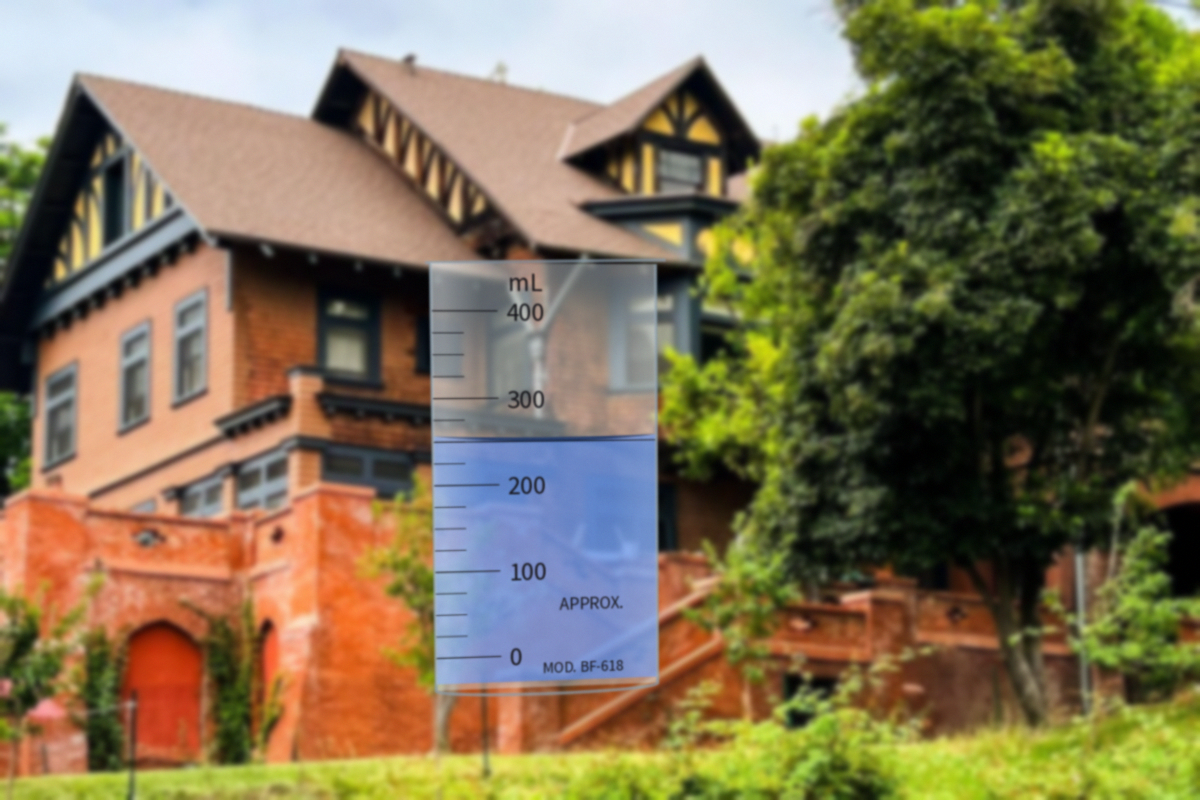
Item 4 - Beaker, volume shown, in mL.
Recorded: 250 mL
